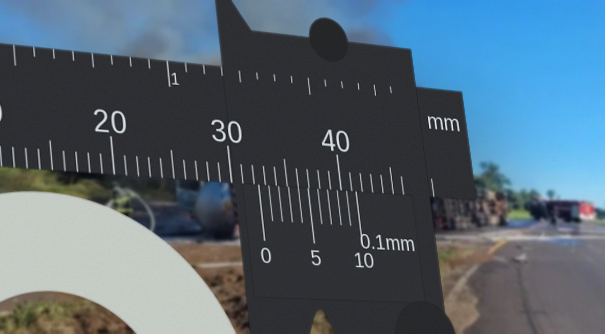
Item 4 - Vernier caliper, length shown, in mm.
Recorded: 32.4 mm
